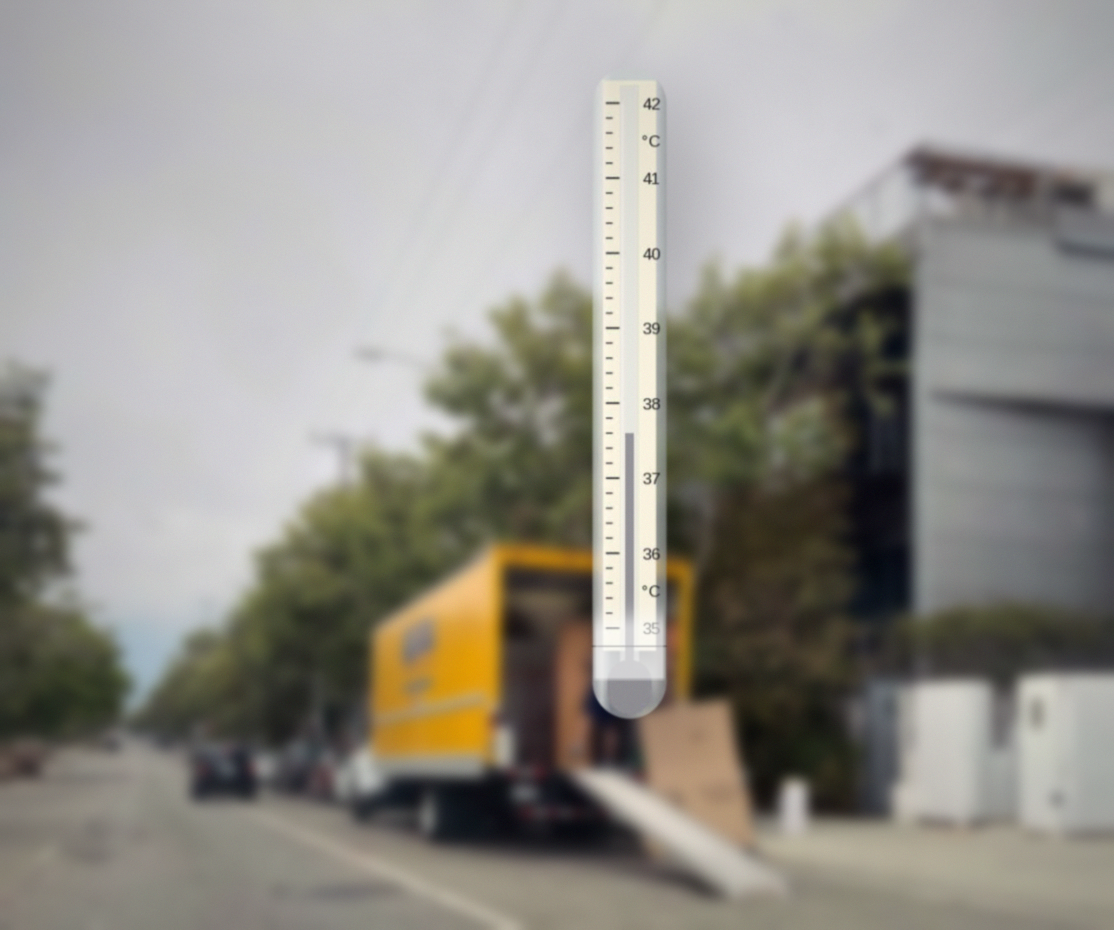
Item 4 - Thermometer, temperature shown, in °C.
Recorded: 37.6 °C
